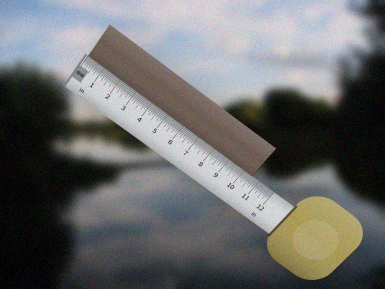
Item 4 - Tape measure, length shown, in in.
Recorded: 10.5 in
